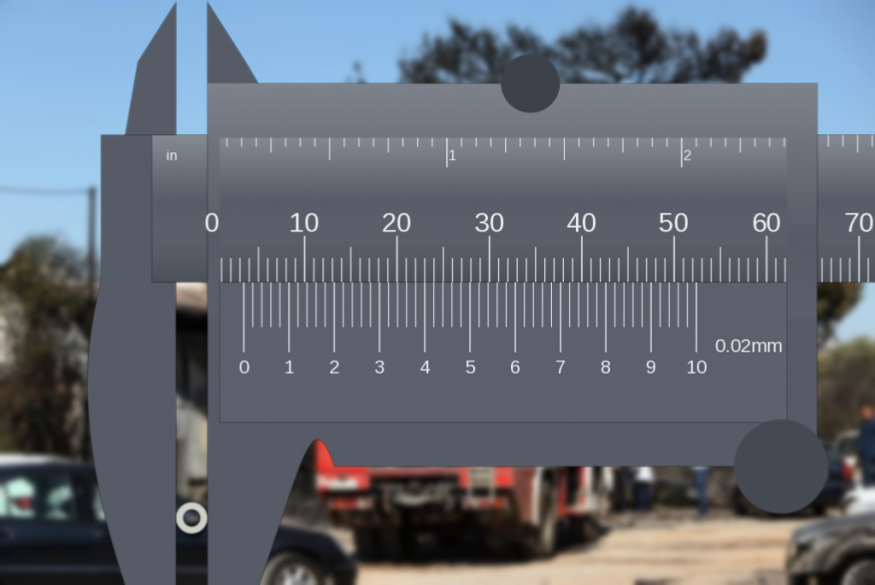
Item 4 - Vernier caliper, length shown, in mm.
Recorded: 3.4 mm
